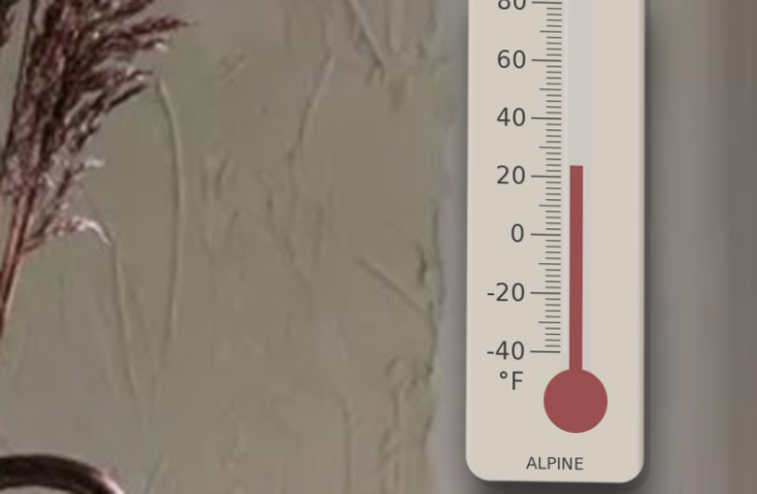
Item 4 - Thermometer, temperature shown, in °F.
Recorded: 24 °F
